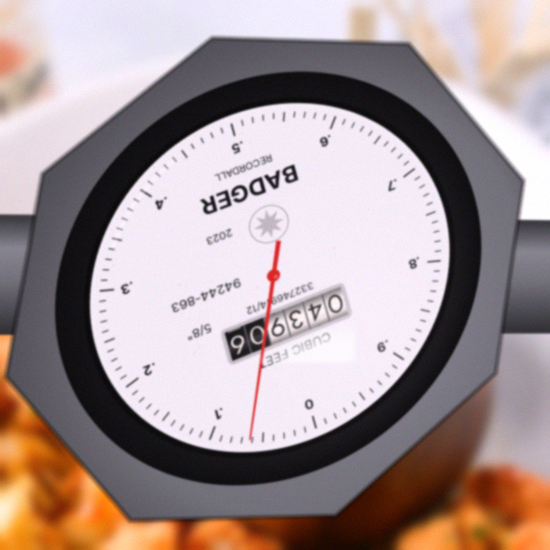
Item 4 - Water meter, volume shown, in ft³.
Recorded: 43906.06 ft³
